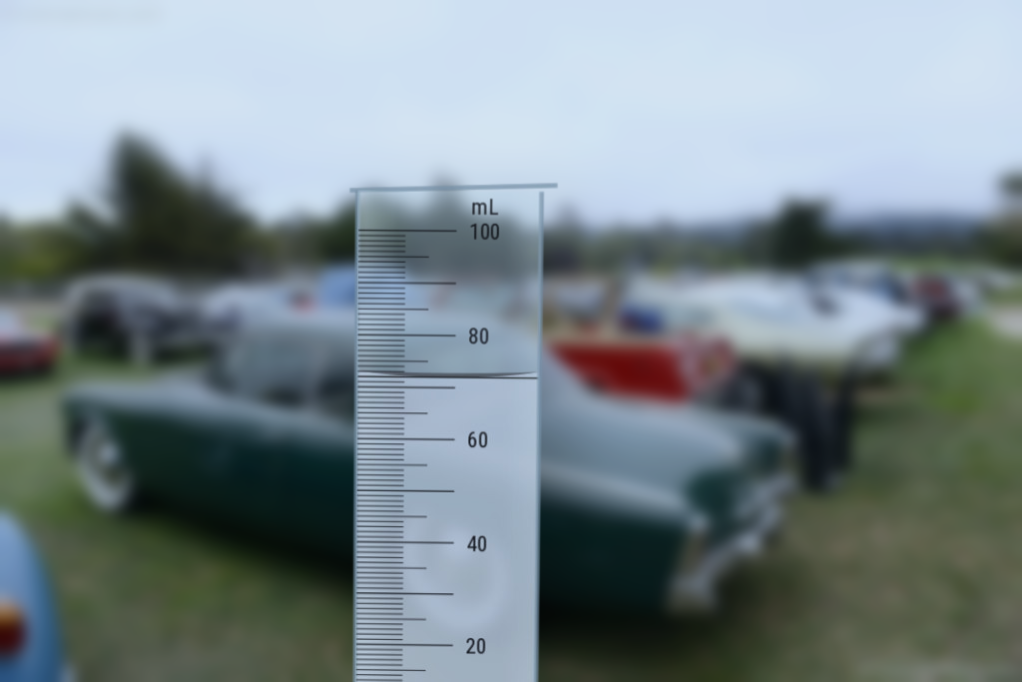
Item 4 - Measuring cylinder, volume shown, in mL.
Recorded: 72 mL
